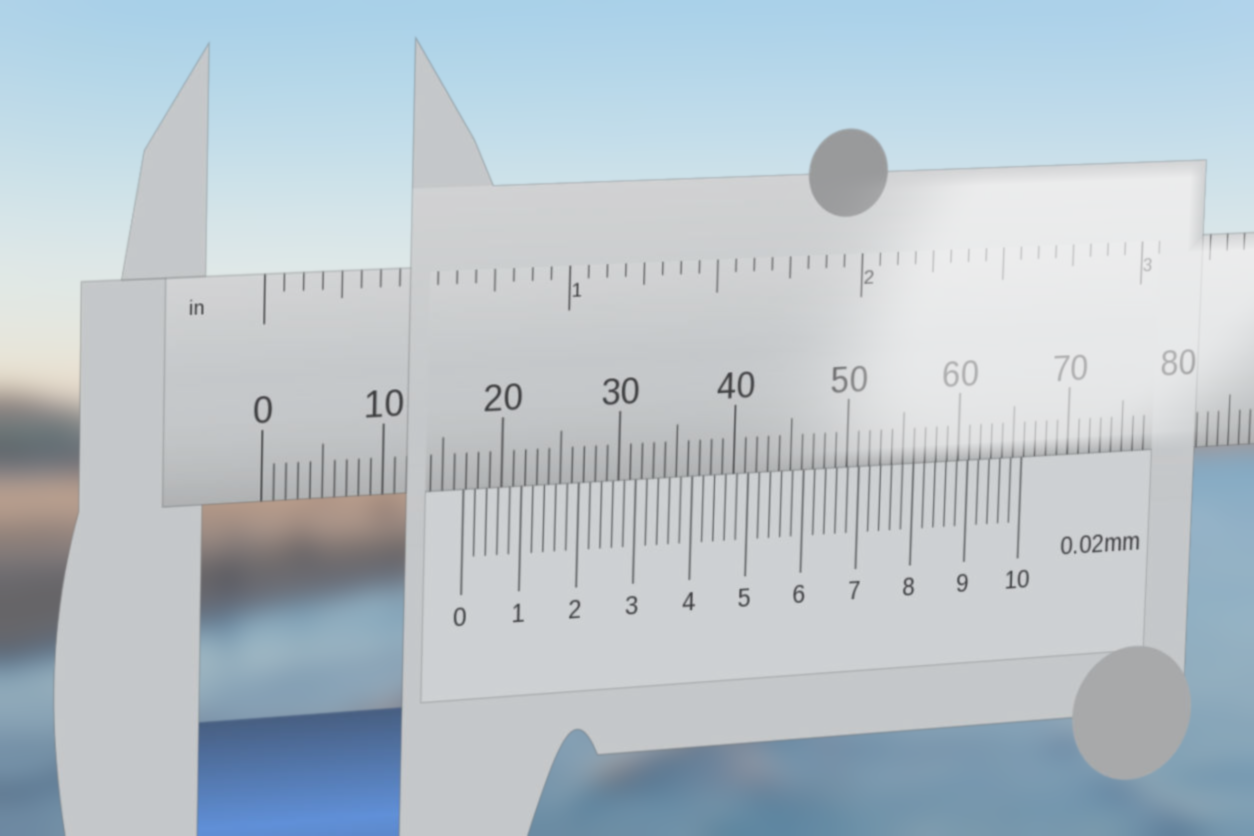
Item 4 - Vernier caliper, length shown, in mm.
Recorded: 16.8 mm
